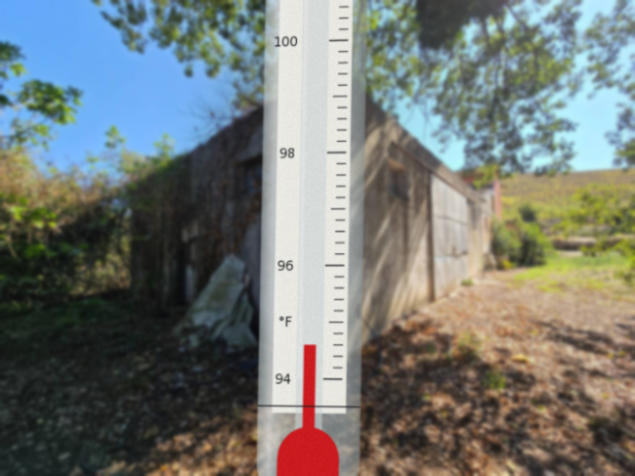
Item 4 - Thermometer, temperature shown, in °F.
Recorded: 94.6 °F
